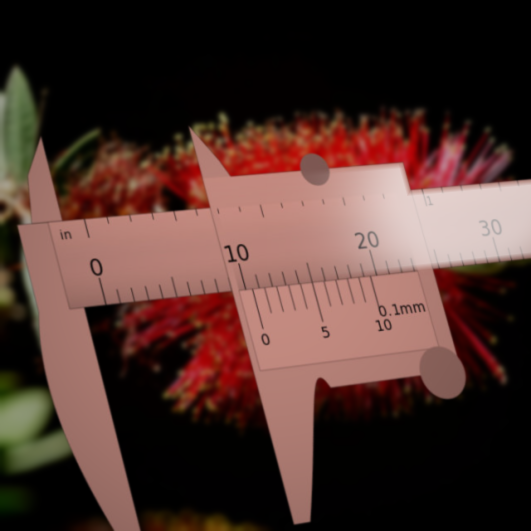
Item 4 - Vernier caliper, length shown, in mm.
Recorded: 10.5 mm
